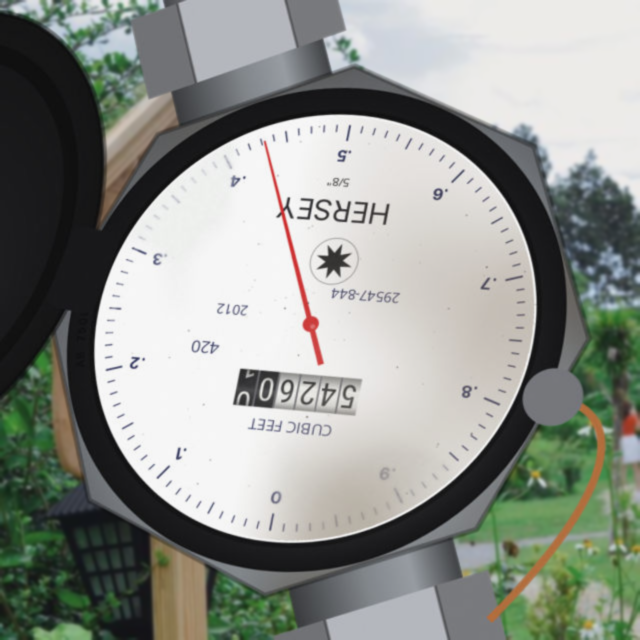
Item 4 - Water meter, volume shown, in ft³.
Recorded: 542600.43 ft³
